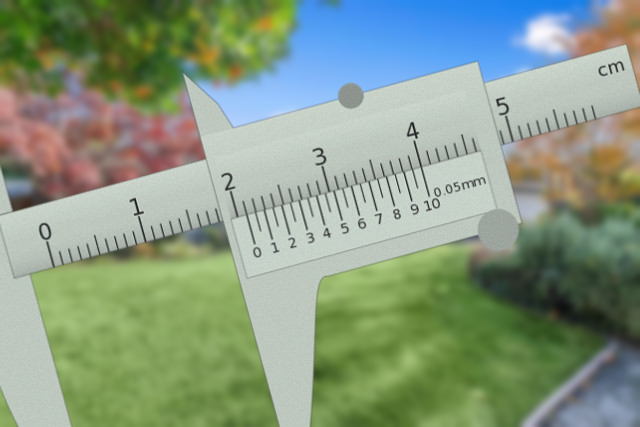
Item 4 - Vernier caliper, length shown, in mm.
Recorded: 21.0 mm
